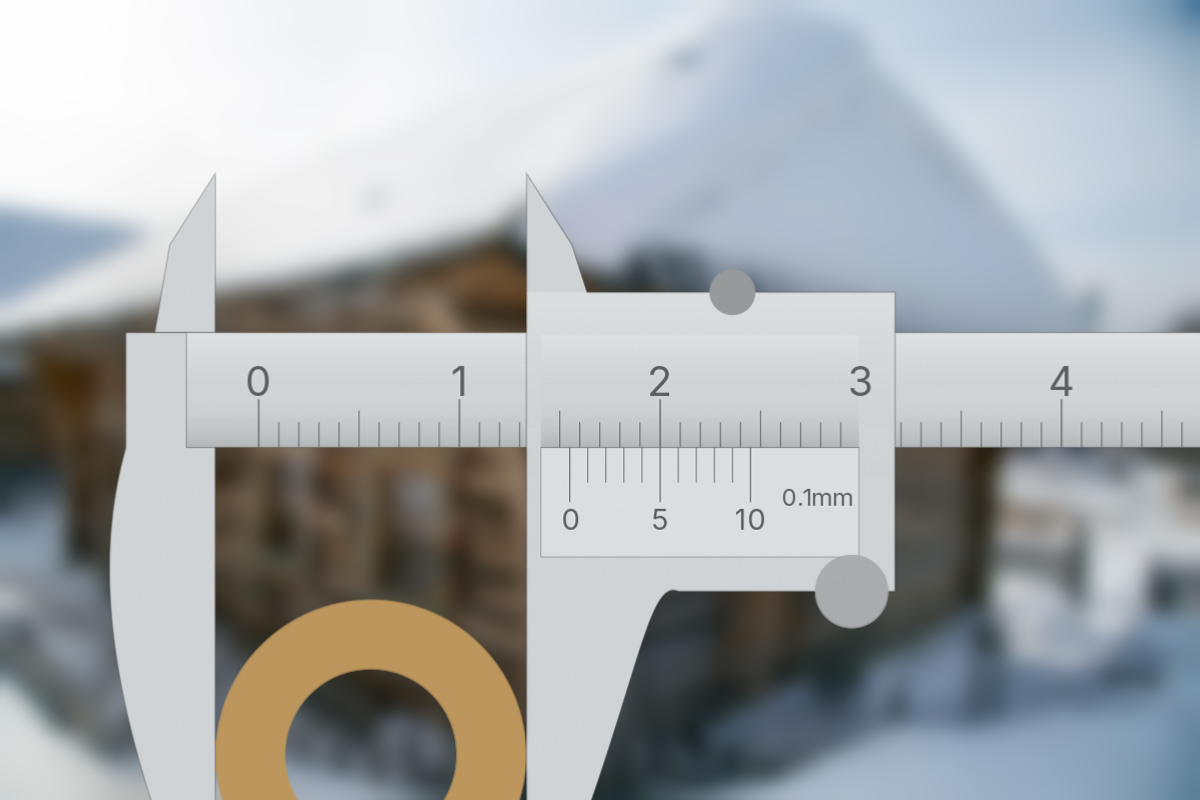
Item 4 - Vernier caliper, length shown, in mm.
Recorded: 15.5 mm
